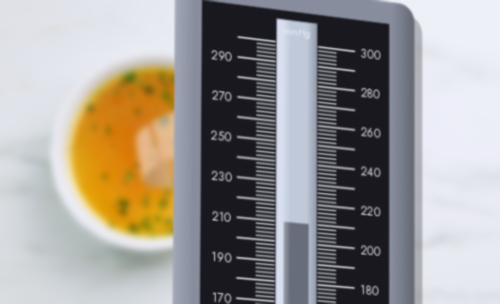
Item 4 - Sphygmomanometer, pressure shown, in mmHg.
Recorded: 210 mmHg
